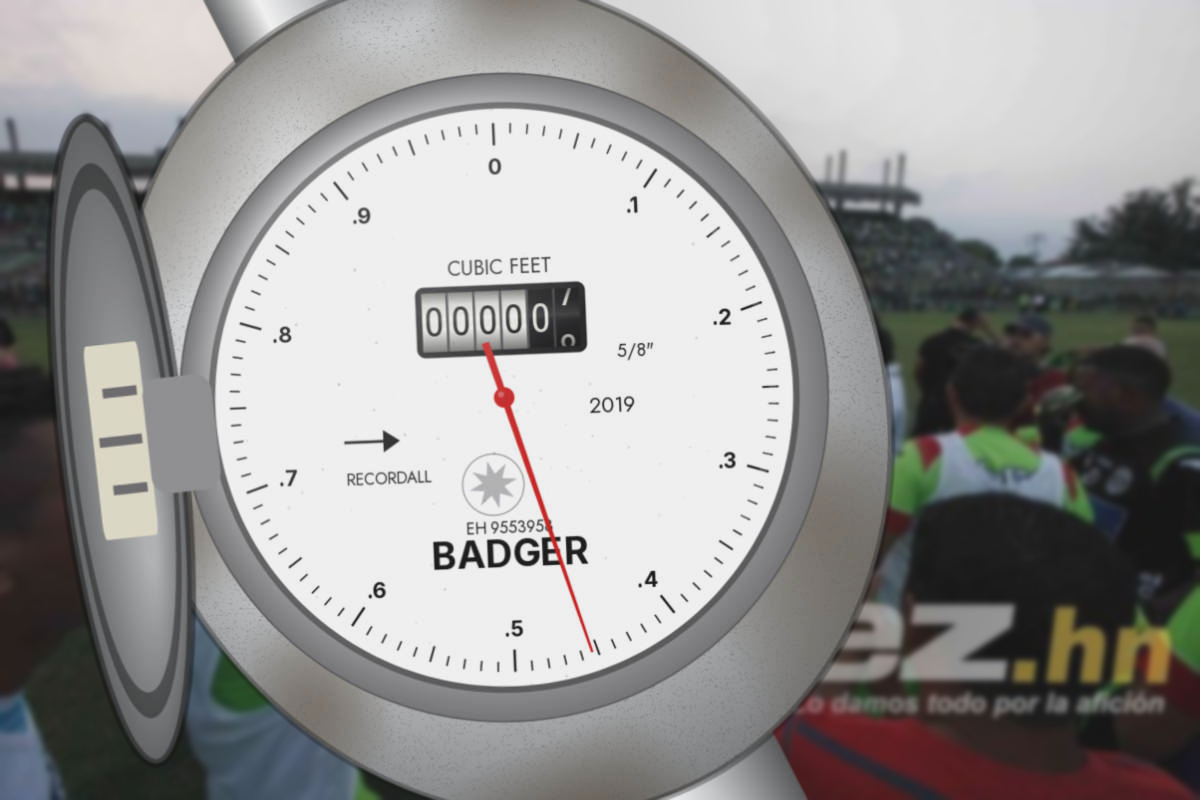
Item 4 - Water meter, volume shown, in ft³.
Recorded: 7.45 ft³
